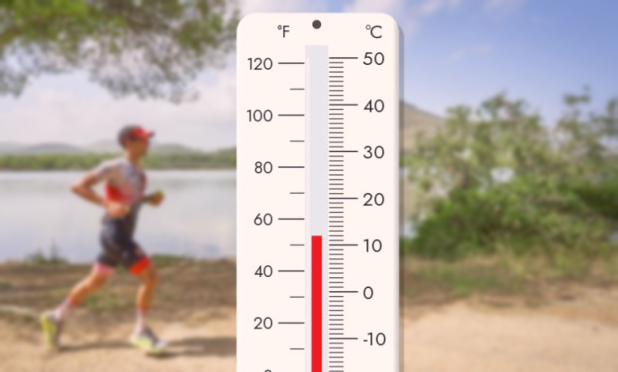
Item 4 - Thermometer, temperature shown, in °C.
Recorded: 12 °C
